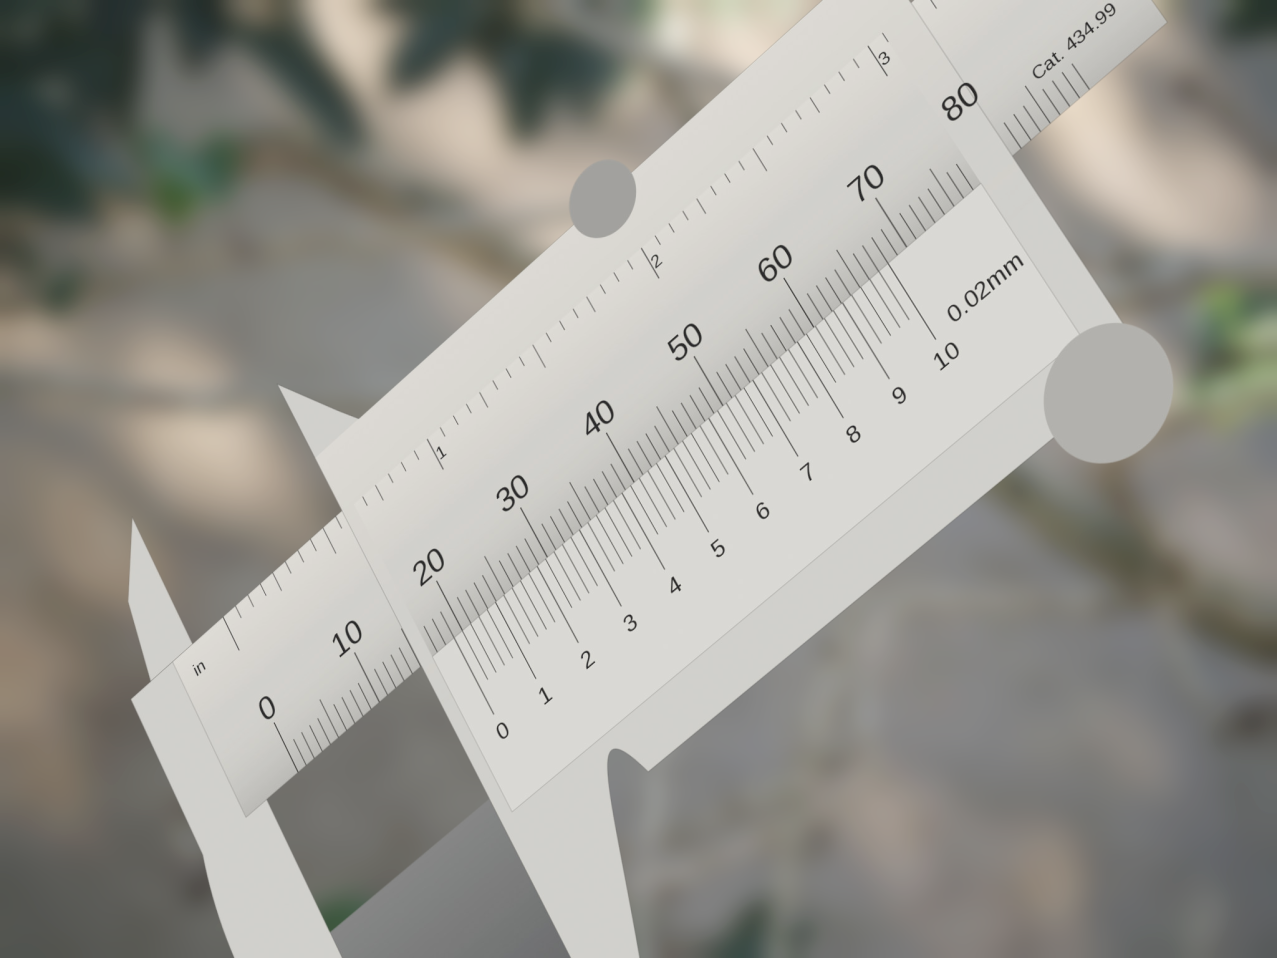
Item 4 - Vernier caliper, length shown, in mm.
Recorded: 19.0 mm
